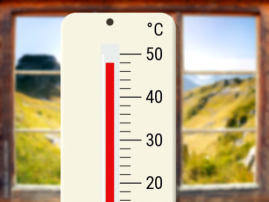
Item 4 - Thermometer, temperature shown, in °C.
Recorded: 48 °C
